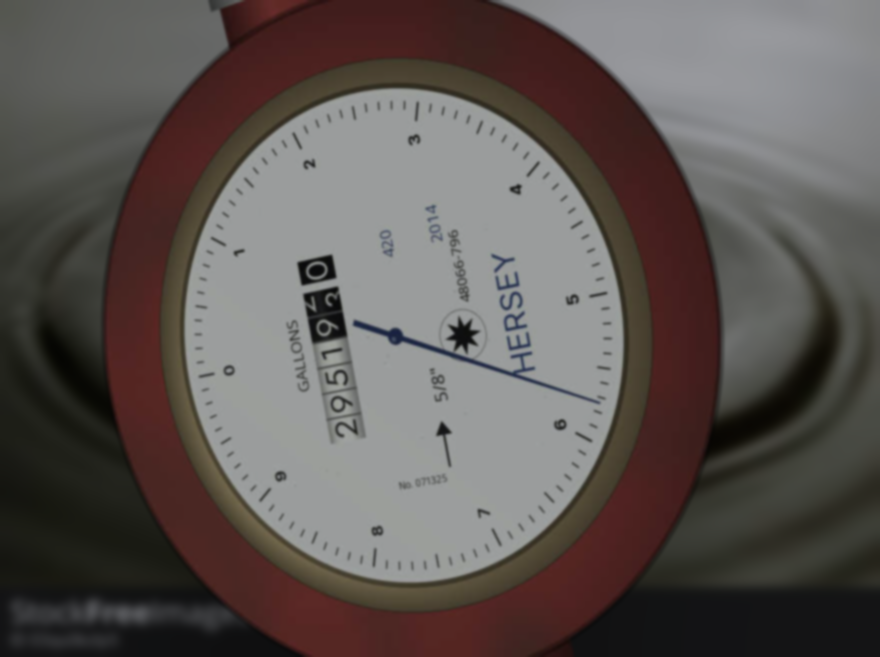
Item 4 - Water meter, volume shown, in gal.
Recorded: 2951925.7 gal
